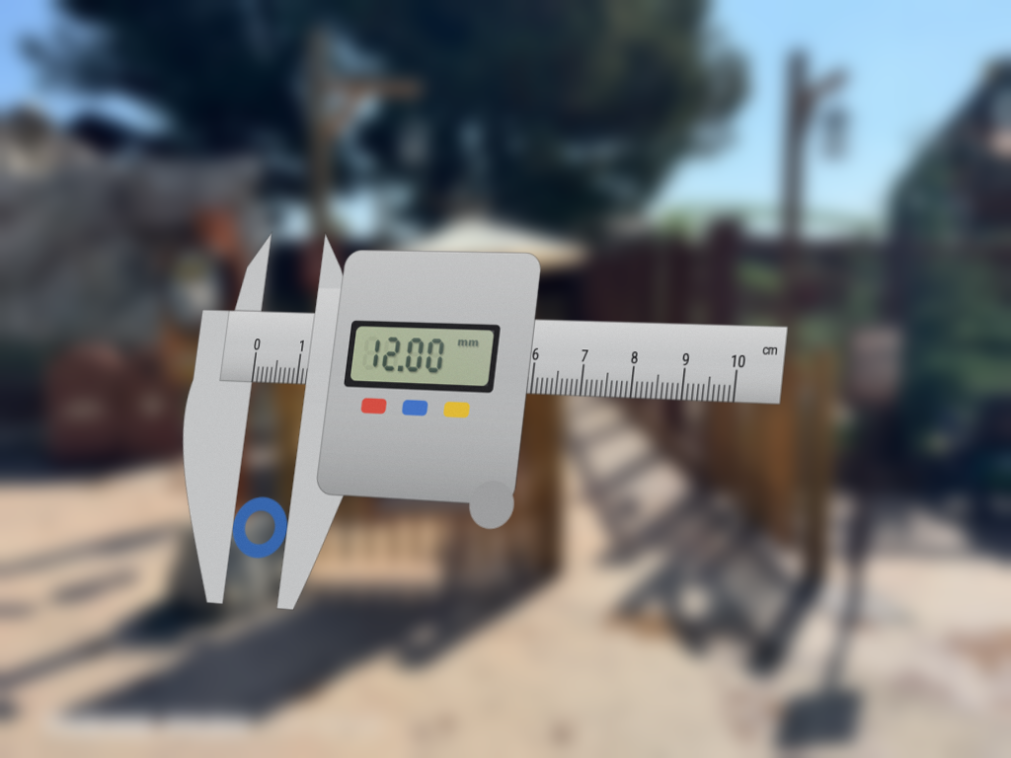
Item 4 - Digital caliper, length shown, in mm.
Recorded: 12.00 mm
